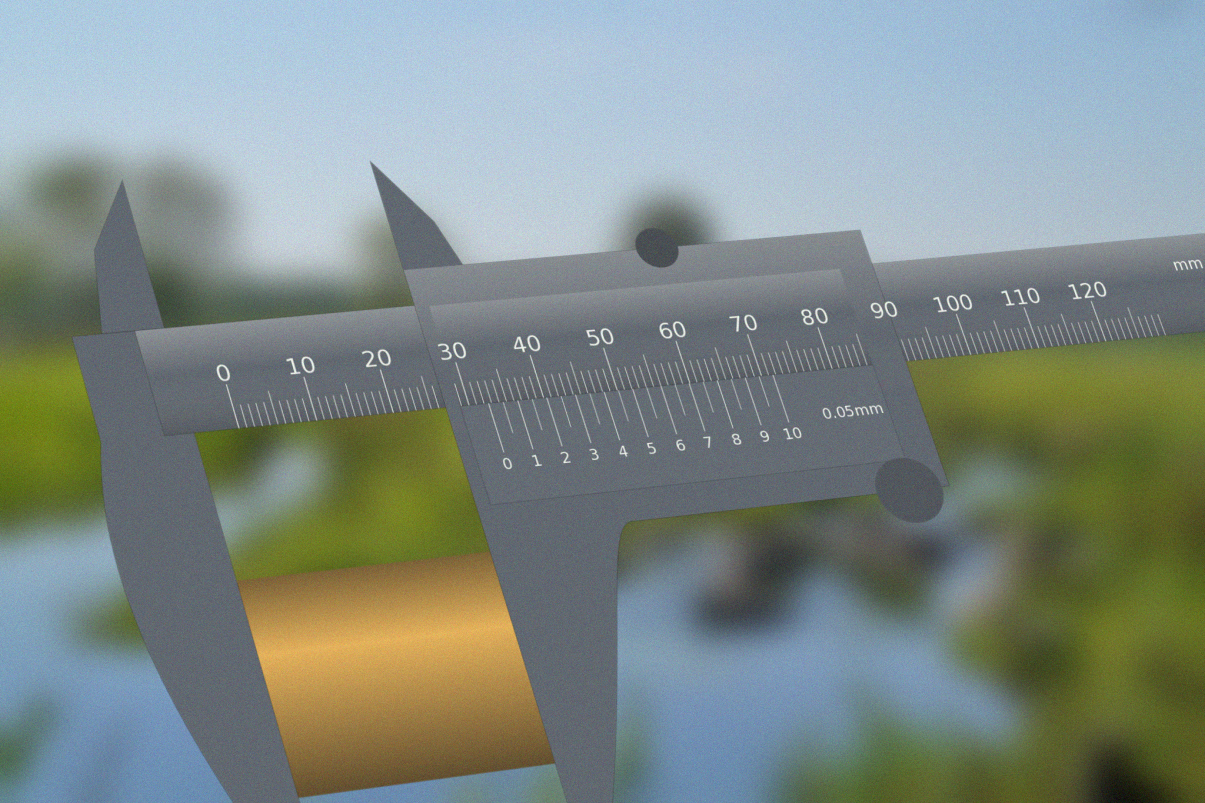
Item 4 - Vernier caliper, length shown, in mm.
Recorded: 32.6 mm
